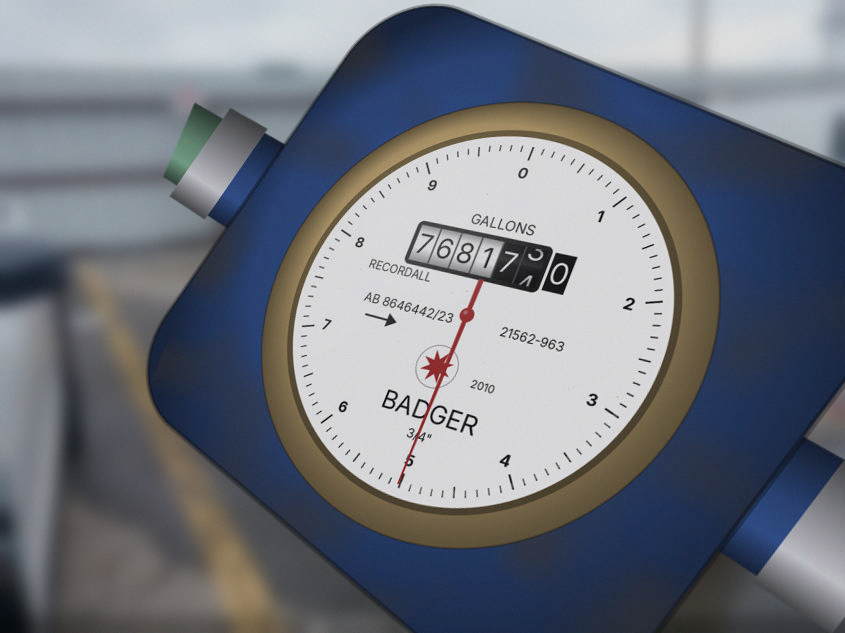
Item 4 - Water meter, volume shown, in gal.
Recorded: 7681735.0 gal
